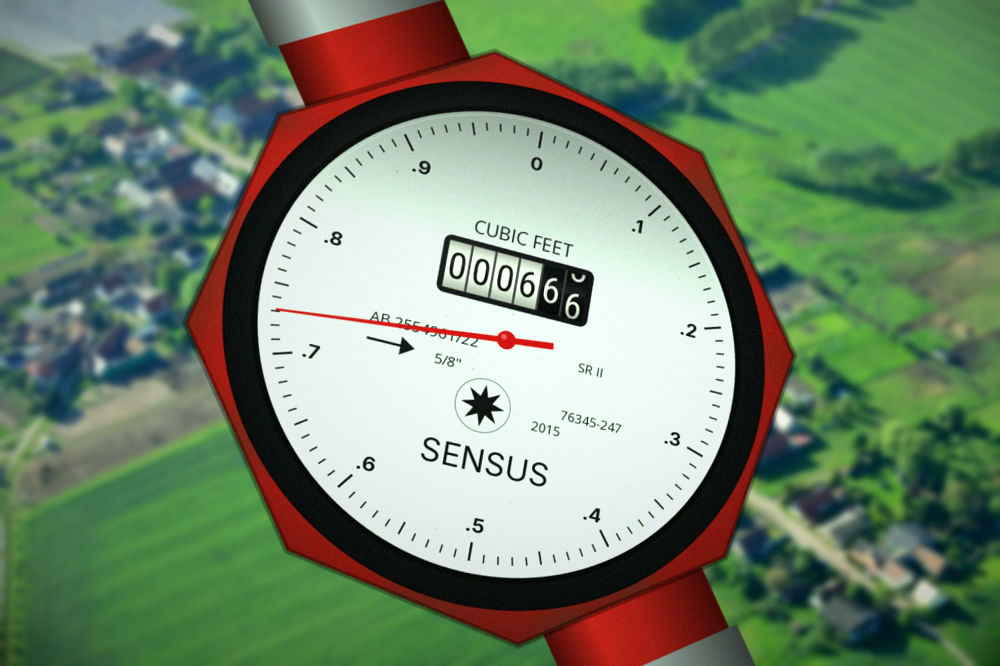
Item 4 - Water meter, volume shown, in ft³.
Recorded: 665.73 ft³
